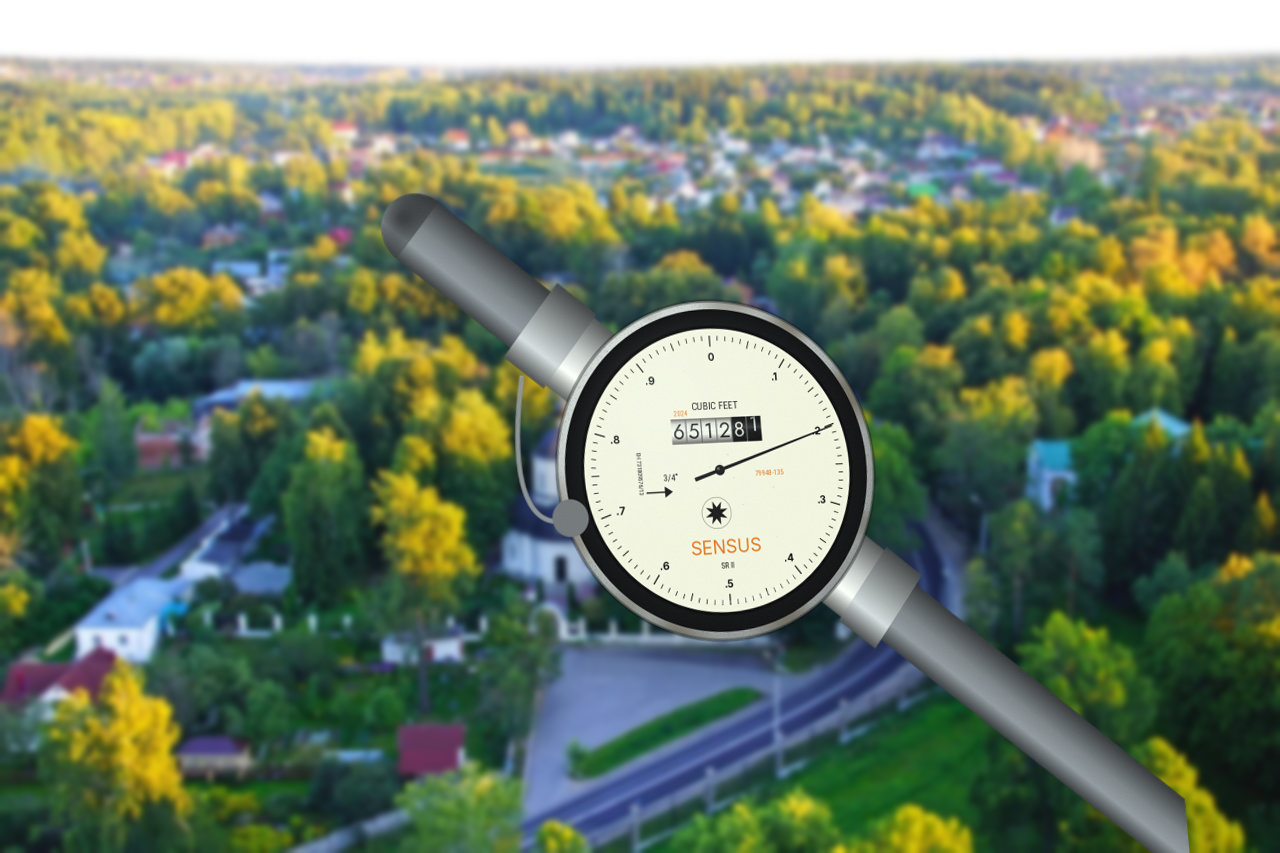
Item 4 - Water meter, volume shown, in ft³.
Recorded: 651281.20 ft³
